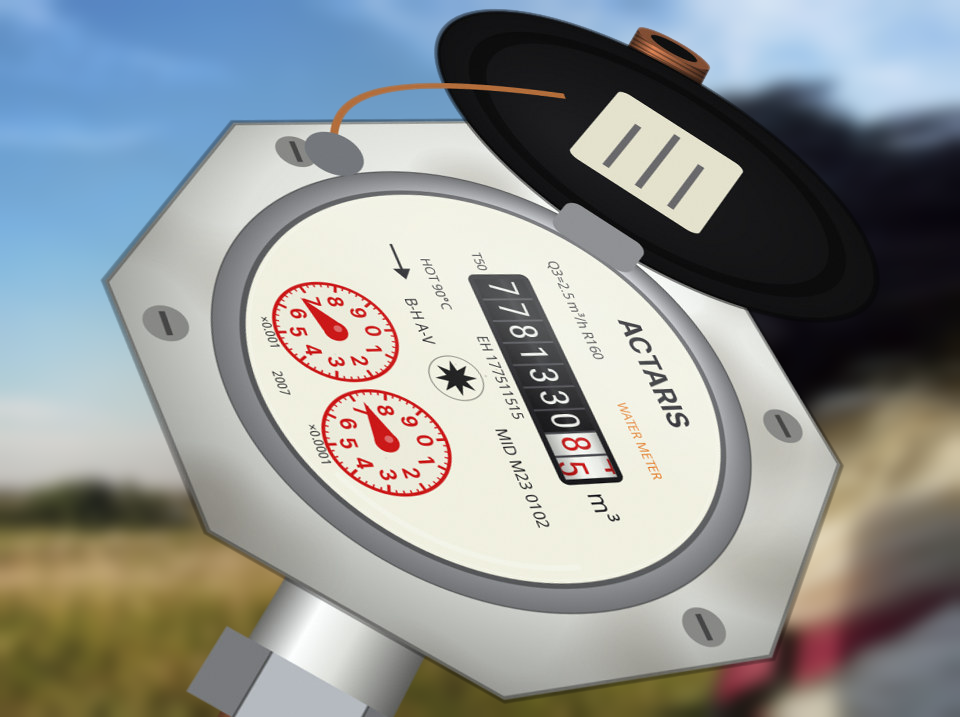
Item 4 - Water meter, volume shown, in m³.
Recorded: 7781330.8467 m³
